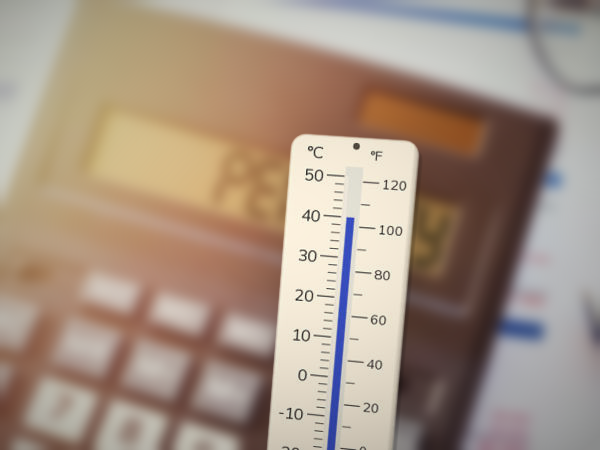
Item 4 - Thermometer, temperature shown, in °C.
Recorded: 40 °C
